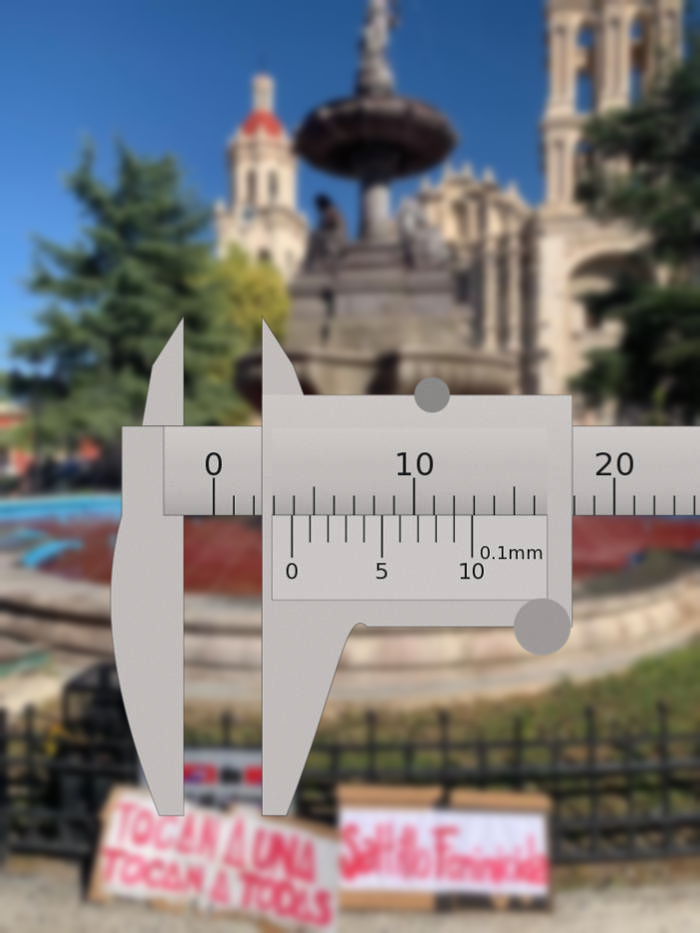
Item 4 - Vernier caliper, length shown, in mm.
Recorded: 3.9 mm
